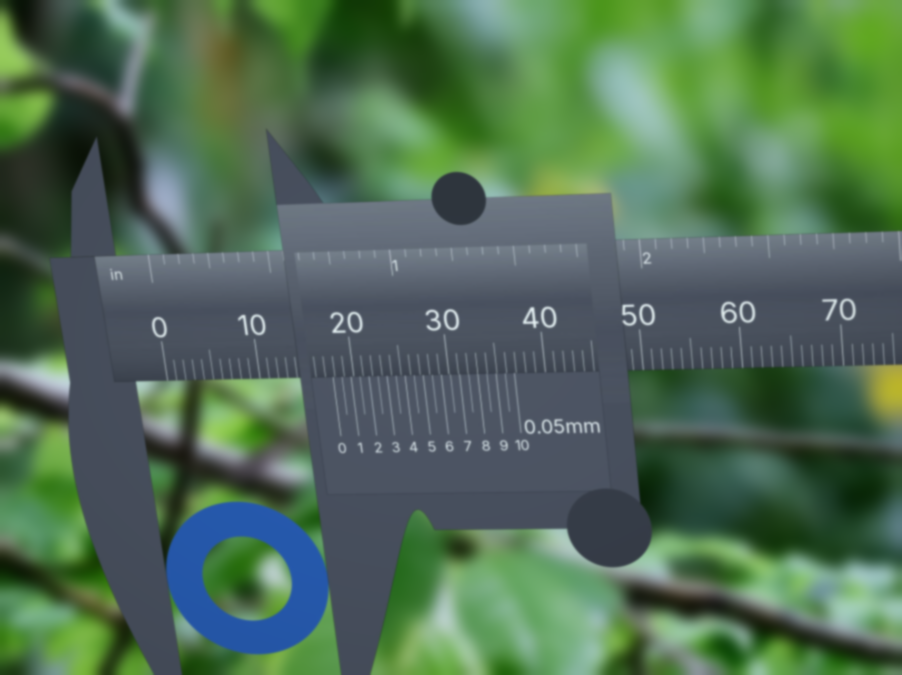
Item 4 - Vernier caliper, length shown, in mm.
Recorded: 17.8 mm
